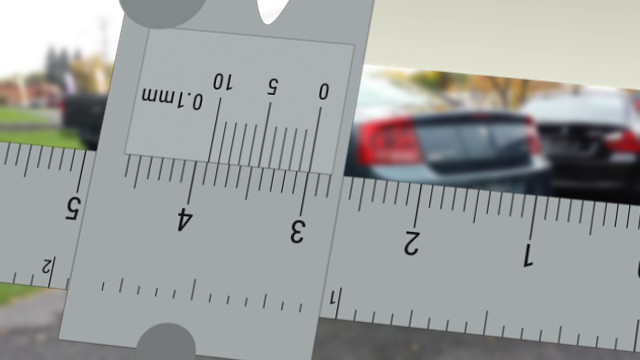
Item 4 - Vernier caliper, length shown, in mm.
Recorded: 29.9 mm
